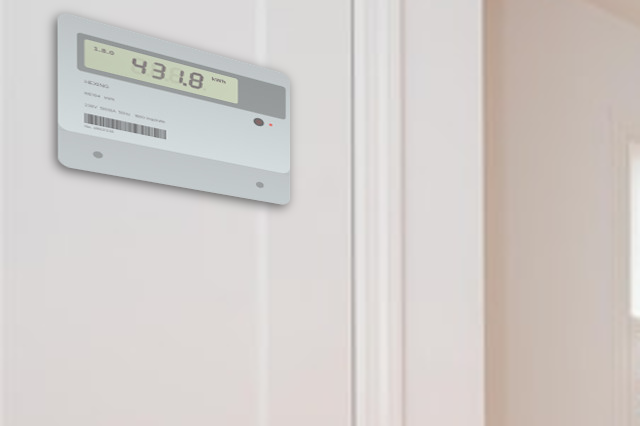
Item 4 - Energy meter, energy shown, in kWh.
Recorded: 431.8 kWh
